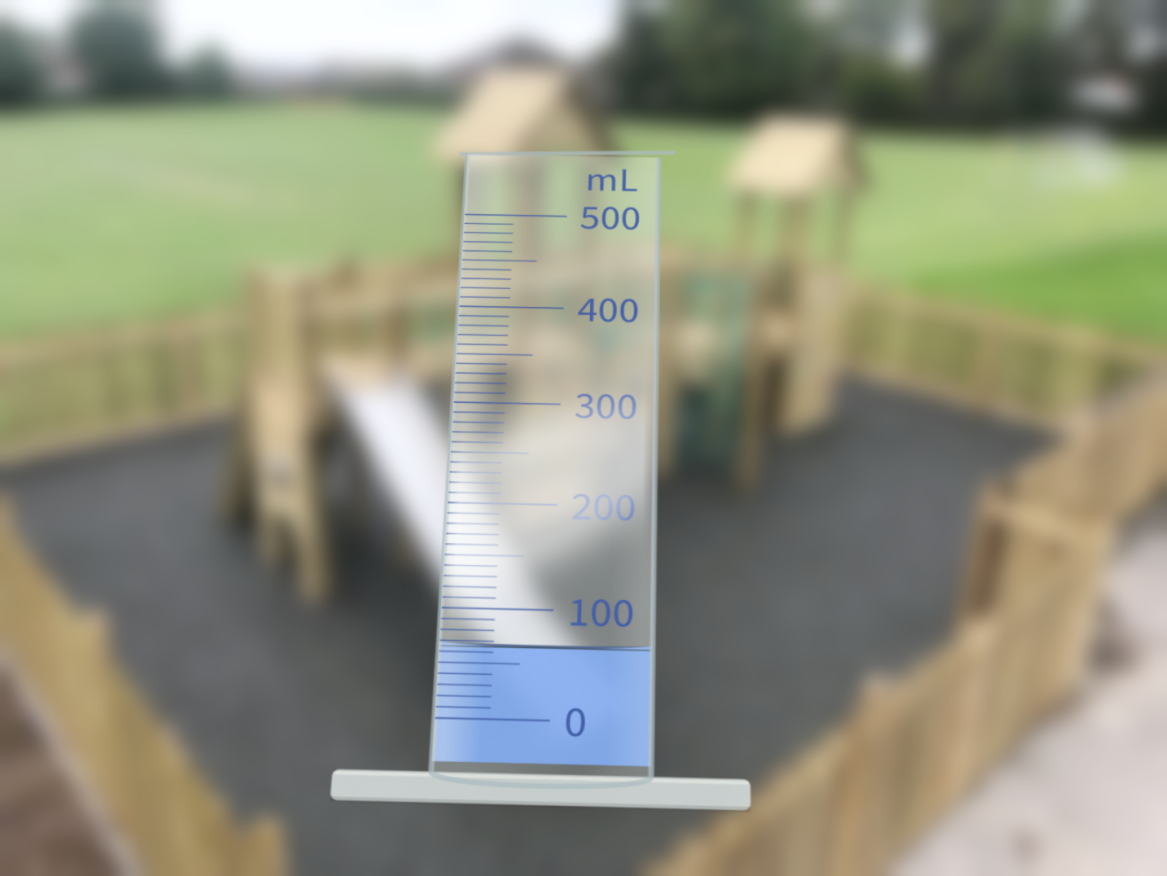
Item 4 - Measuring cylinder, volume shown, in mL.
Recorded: 65 mL
